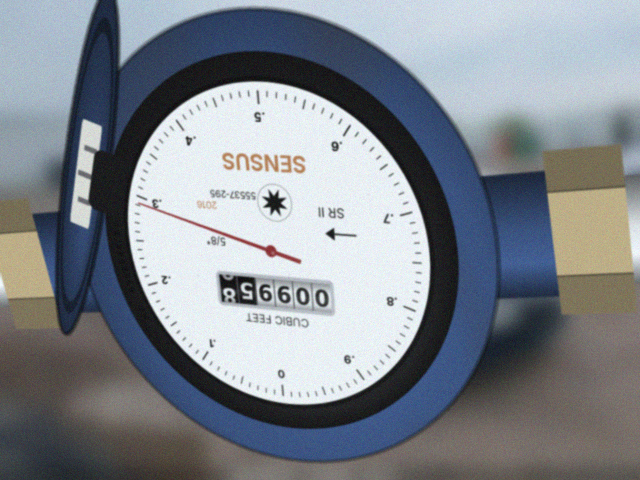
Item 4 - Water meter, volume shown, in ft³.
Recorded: 9958.29 ft³
